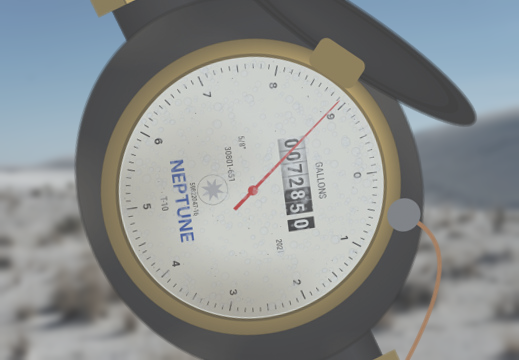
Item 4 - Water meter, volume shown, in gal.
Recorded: 72848.9 gal
